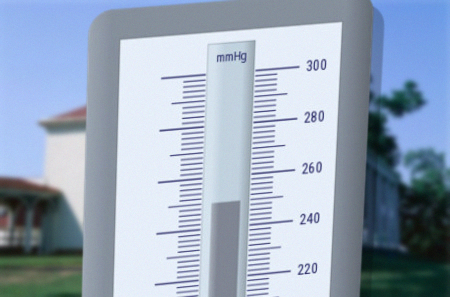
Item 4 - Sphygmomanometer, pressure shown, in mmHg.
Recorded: 250 mmHg
